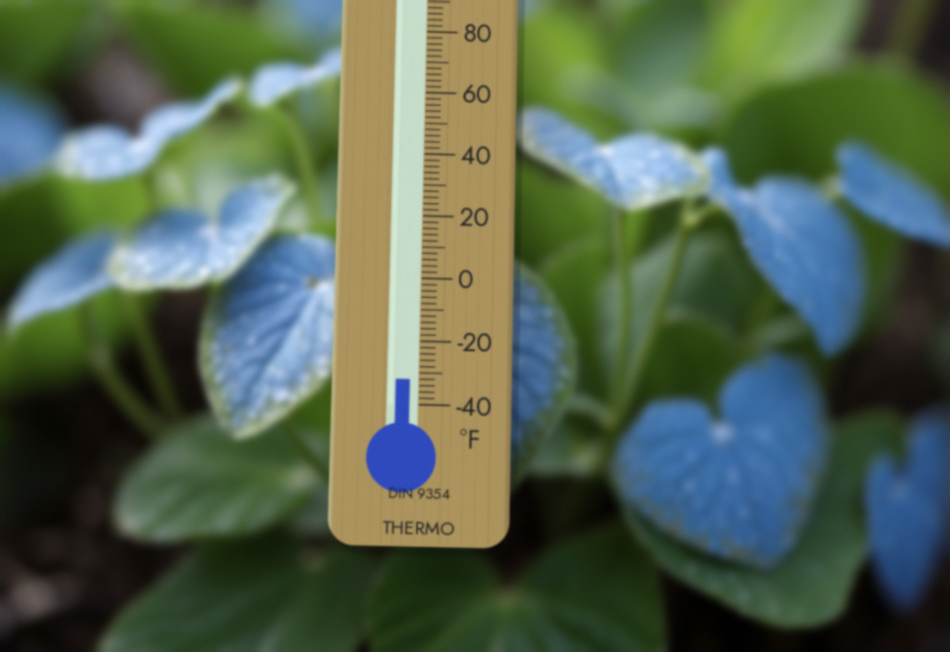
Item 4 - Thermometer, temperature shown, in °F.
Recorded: -32 °F
